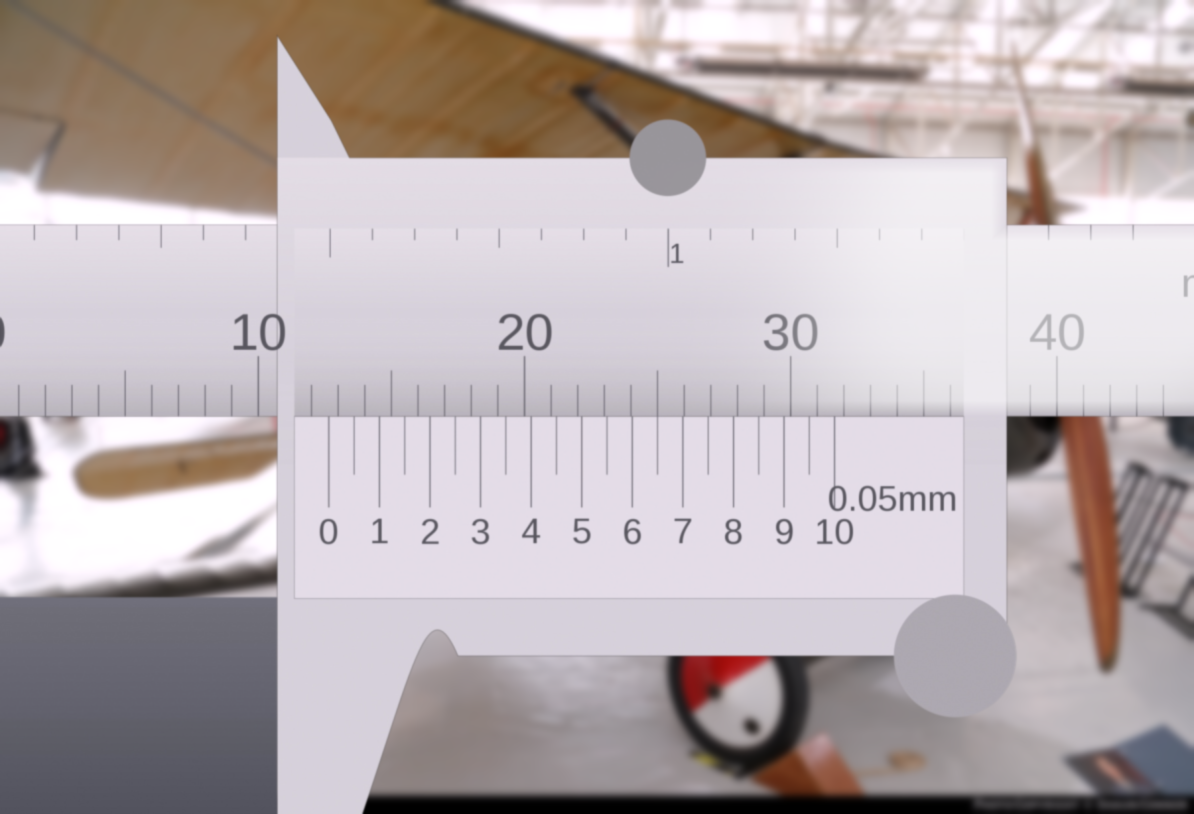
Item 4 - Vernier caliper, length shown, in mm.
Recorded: 12.65 mm
